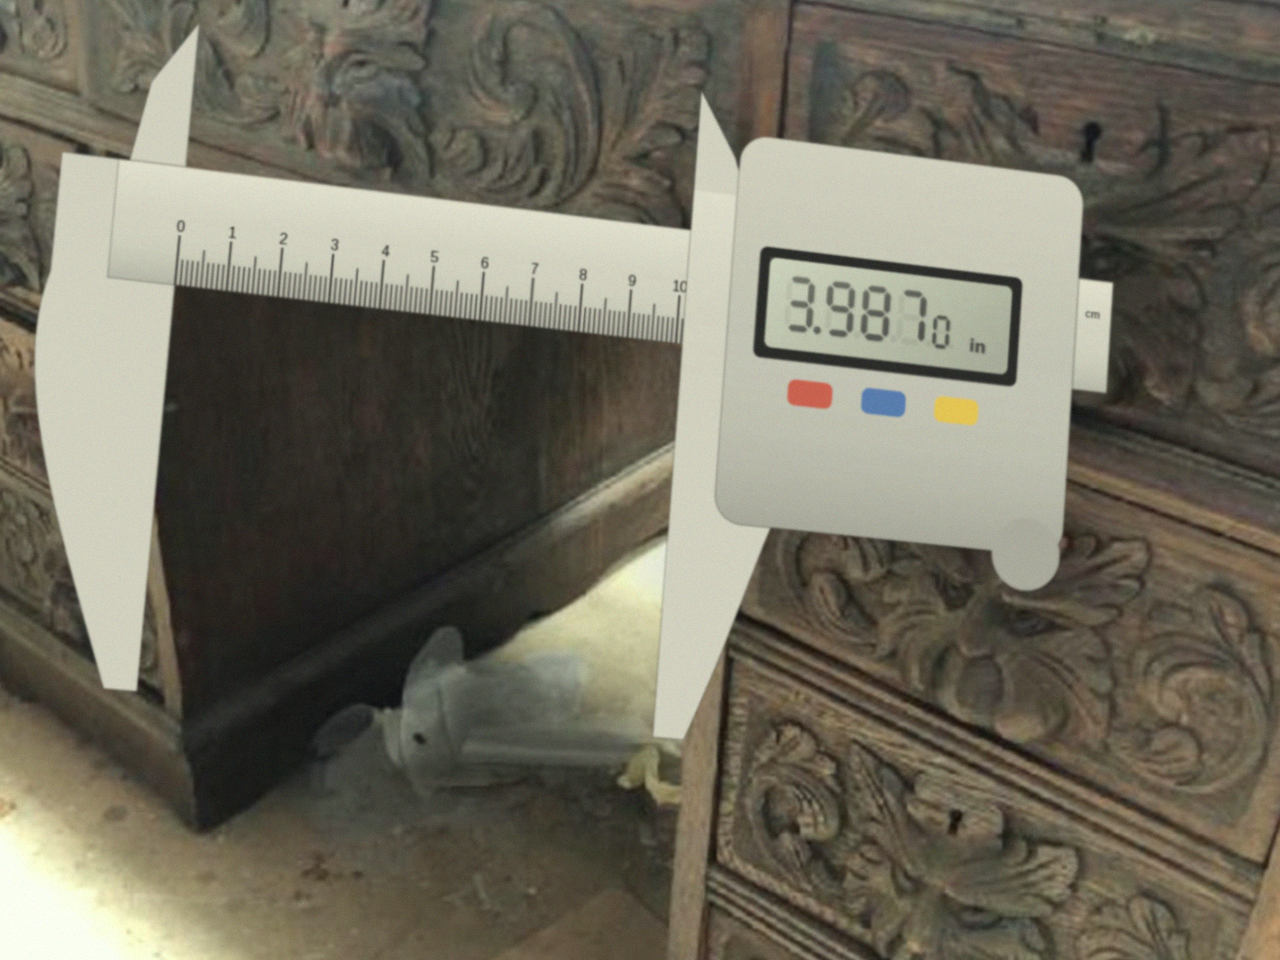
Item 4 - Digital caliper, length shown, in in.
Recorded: 3.9870 in
